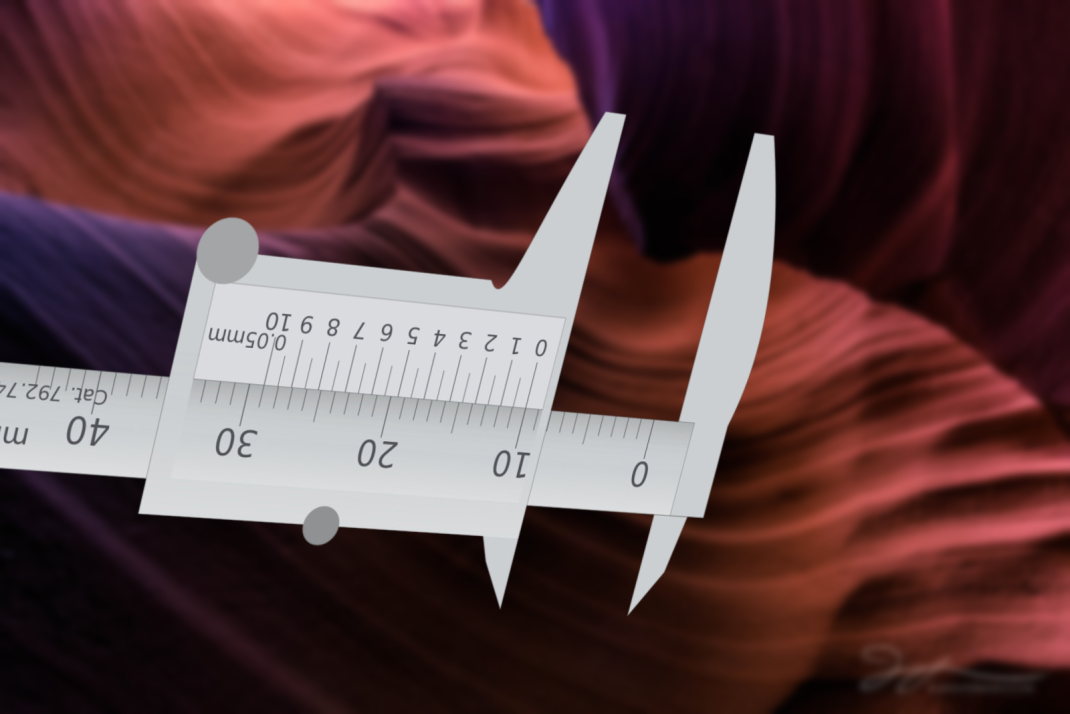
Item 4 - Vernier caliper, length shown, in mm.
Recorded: 10.0 mm
